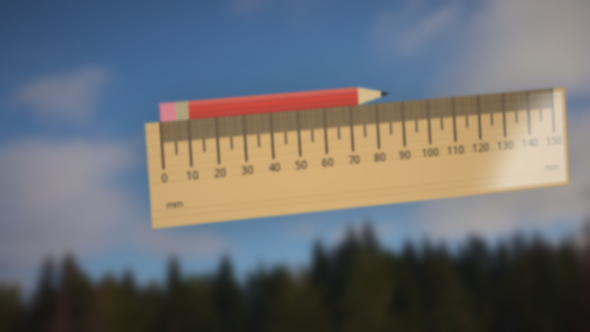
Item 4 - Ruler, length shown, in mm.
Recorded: 85 mm
